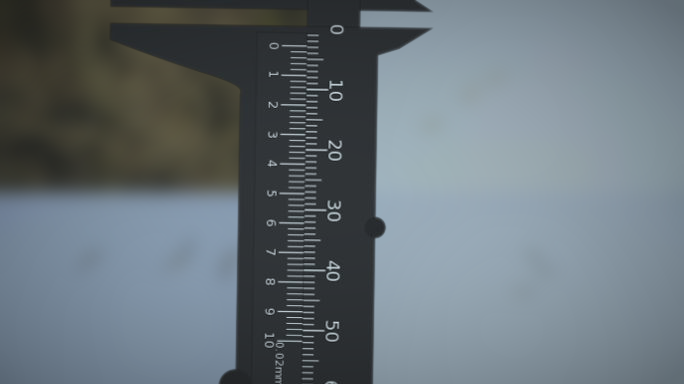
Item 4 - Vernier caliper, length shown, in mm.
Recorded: 2.8 mm
